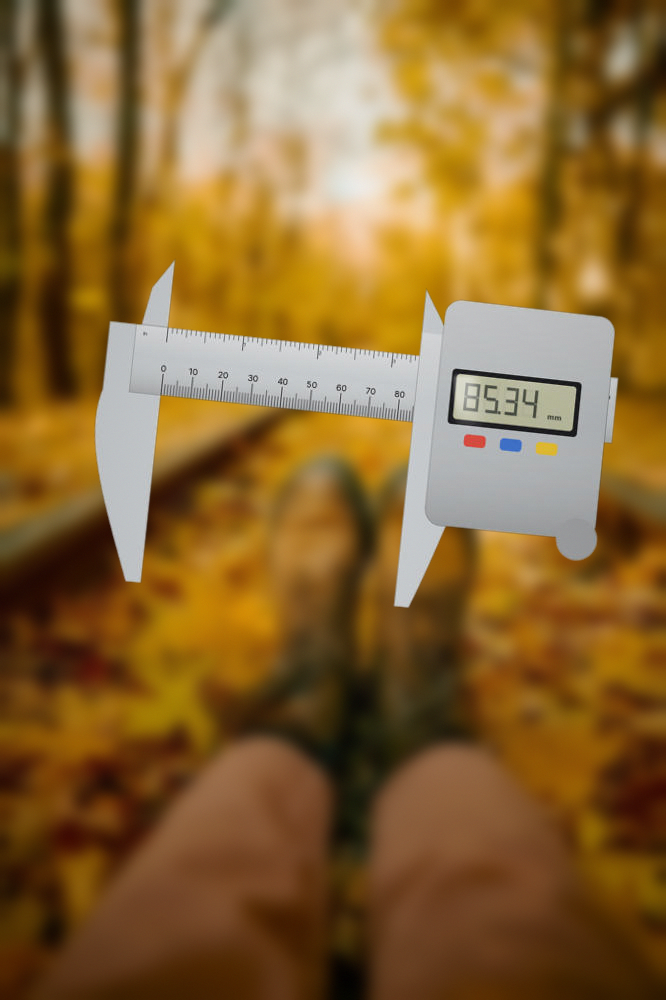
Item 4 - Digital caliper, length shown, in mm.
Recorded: 85.34 mm
